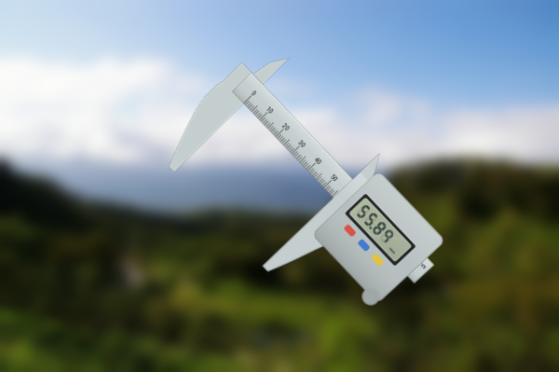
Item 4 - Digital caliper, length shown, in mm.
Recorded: 55.89 mm
